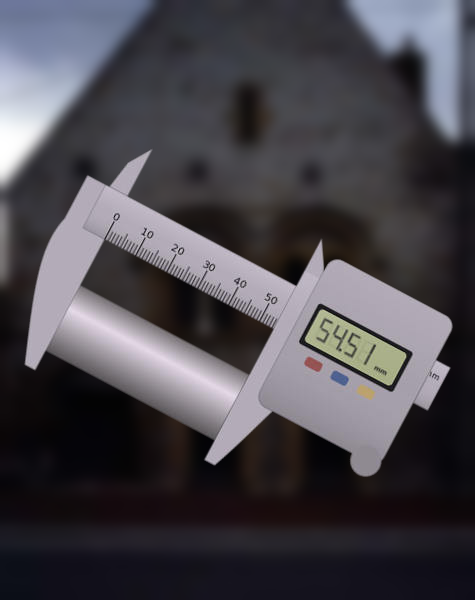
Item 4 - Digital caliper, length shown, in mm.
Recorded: 54.51 mm
